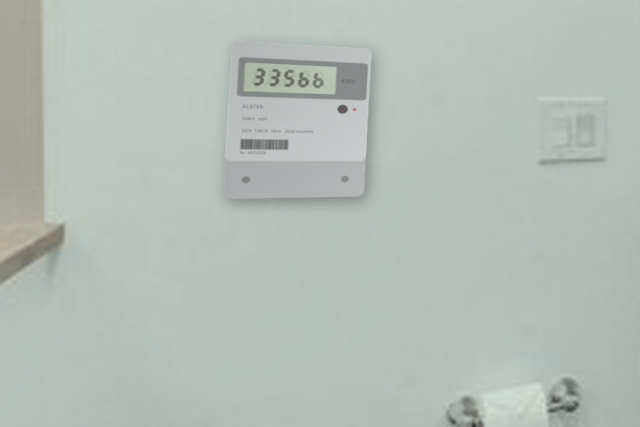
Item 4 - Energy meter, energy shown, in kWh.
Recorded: 33566 kWh
